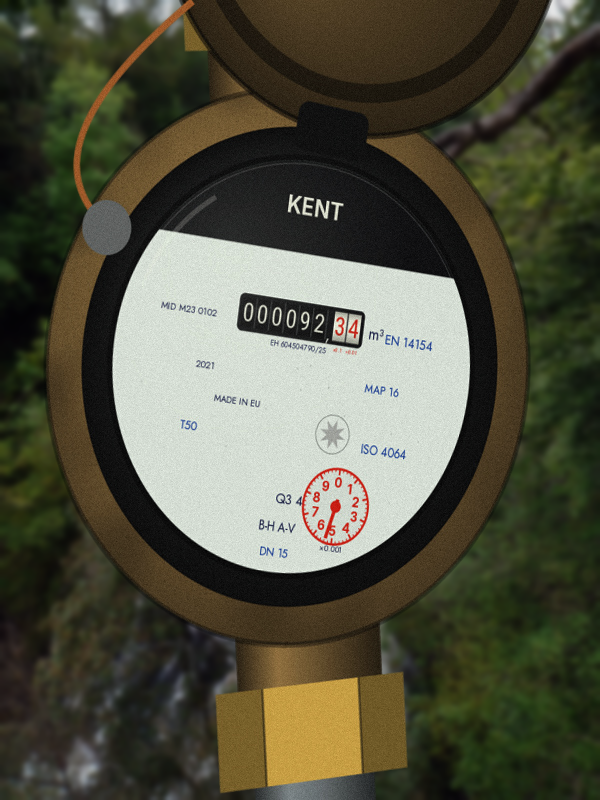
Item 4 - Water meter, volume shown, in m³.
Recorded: 92.345 m³
